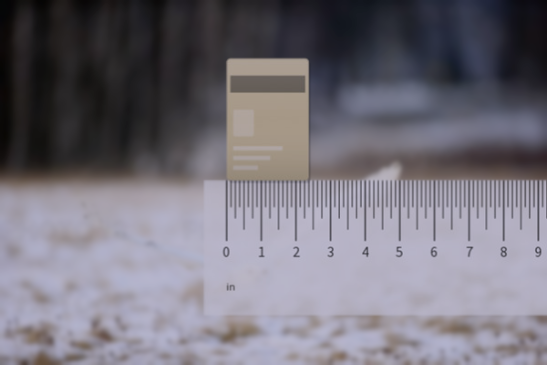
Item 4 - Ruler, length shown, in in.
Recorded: 2.375 in
